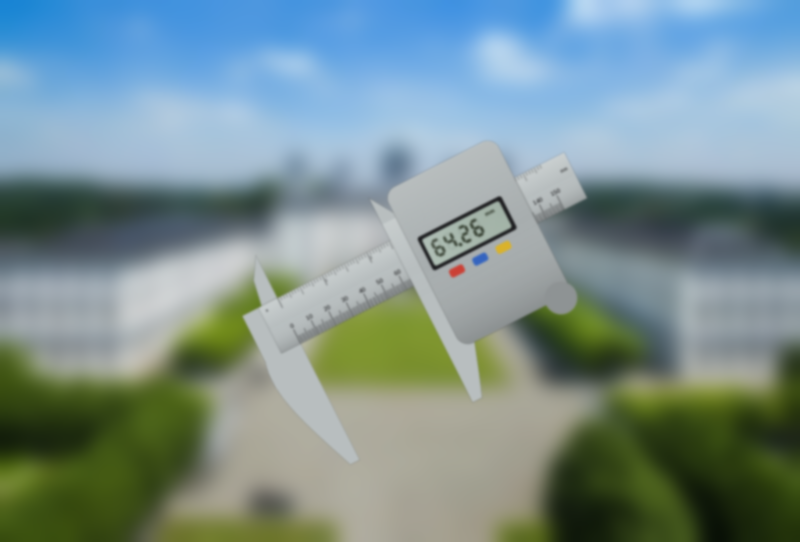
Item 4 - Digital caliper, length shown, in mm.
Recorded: 64.26 mm
